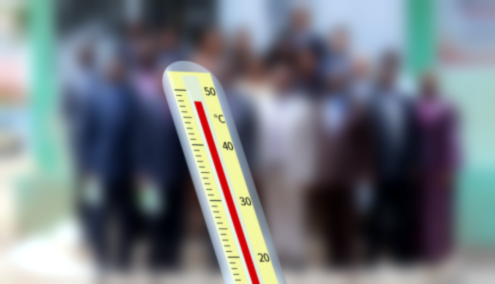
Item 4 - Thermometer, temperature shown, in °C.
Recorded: 48 °C
